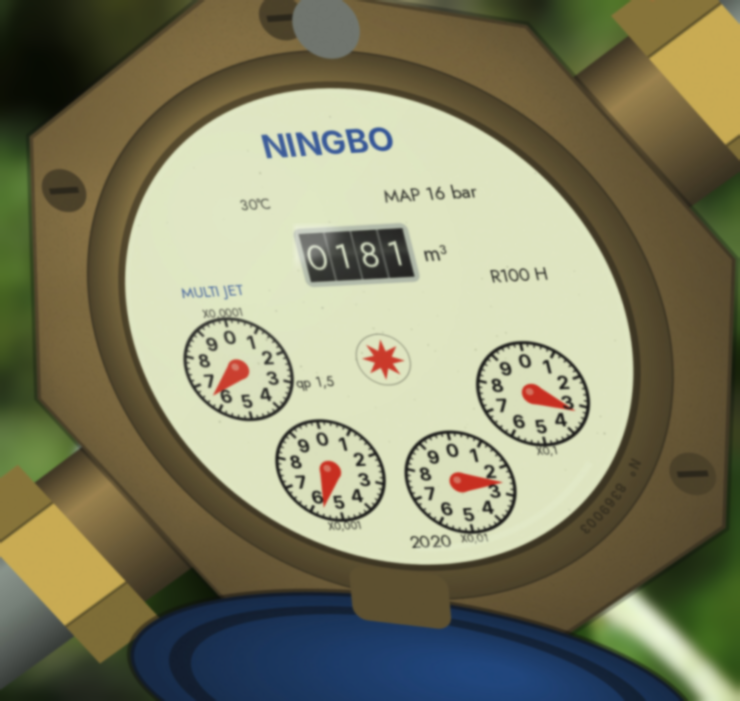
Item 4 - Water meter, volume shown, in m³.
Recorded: 181.3256 m³
